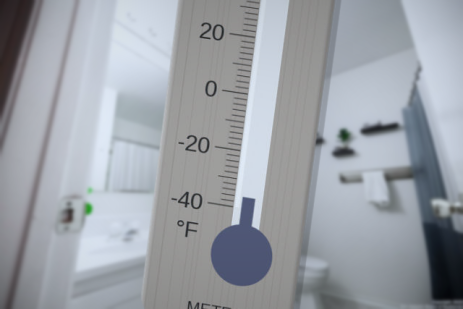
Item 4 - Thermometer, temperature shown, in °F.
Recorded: -36 °F
